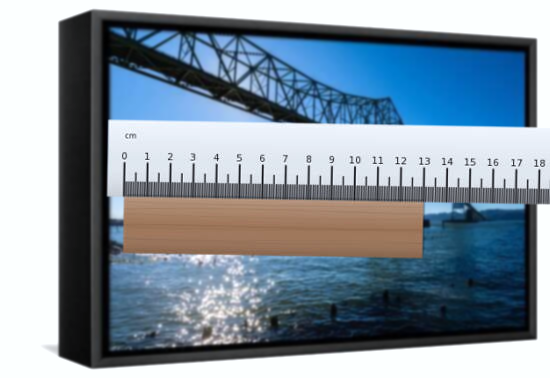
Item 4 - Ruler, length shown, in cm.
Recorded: 13 cm
